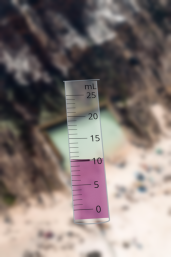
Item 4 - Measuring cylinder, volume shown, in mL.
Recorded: 10 mL
